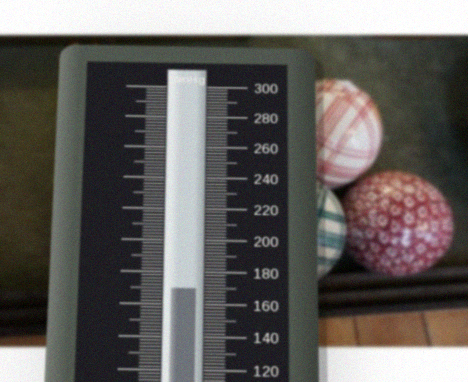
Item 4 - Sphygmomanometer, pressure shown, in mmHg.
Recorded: 170 mmHg
